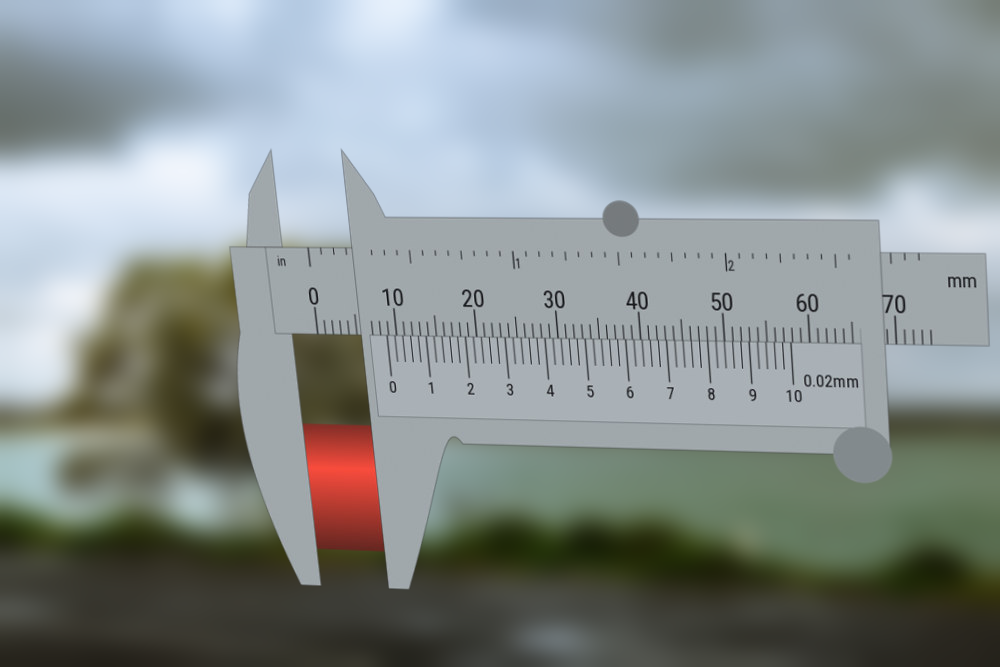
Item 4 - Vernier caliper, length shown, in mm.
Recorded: 8.8 mm
